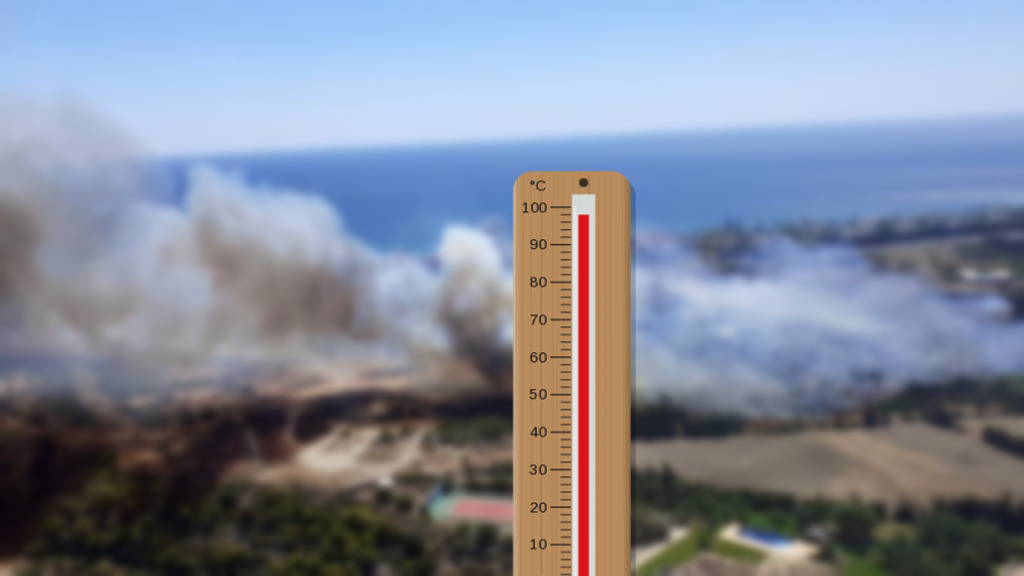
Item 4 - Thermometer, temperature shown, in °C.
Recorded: 98 °C
